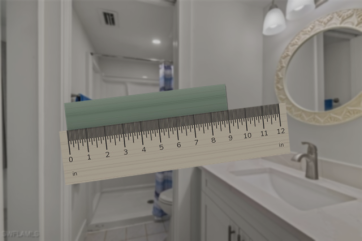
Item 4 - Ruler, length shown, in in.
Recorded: 9 in
